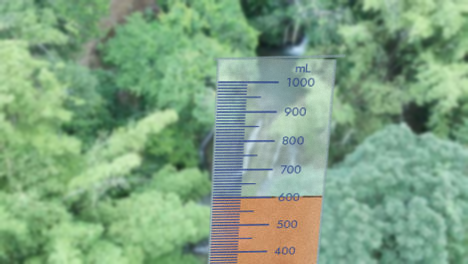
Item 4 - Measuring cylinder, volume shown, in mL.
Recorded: 600 mL
